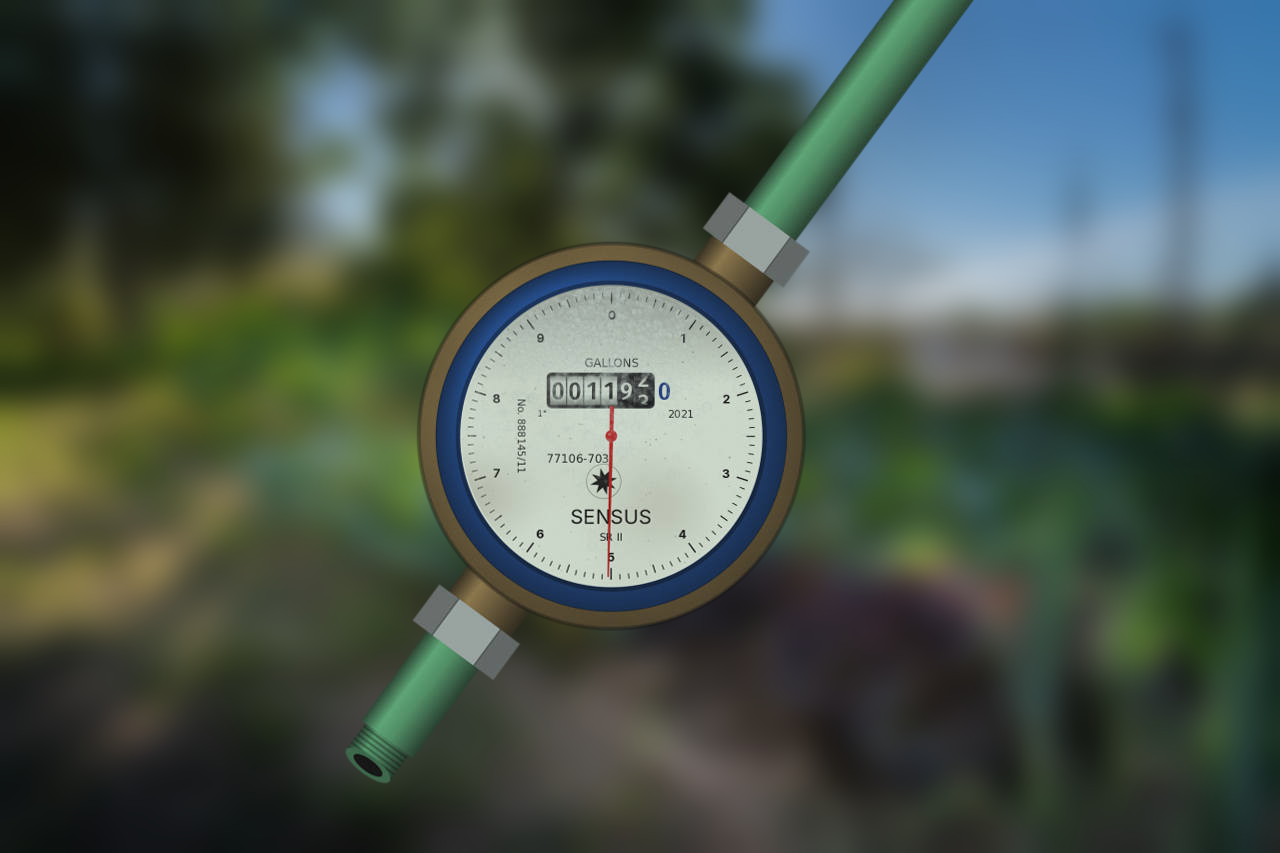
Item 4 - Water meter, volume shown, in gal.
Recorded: 11925.0 gal
